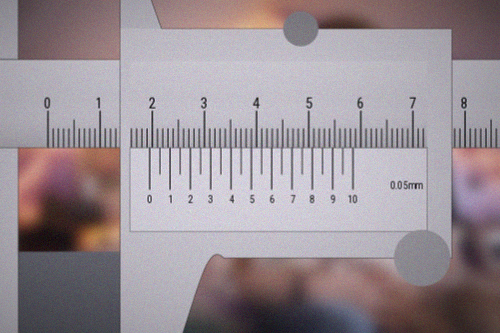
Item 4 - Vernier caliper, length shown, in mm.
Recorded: 19.5 mm
